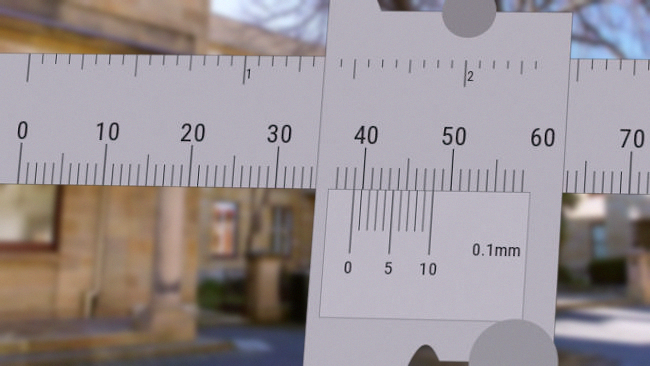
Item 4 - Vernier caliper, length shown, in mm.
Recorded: 39.0 mm
